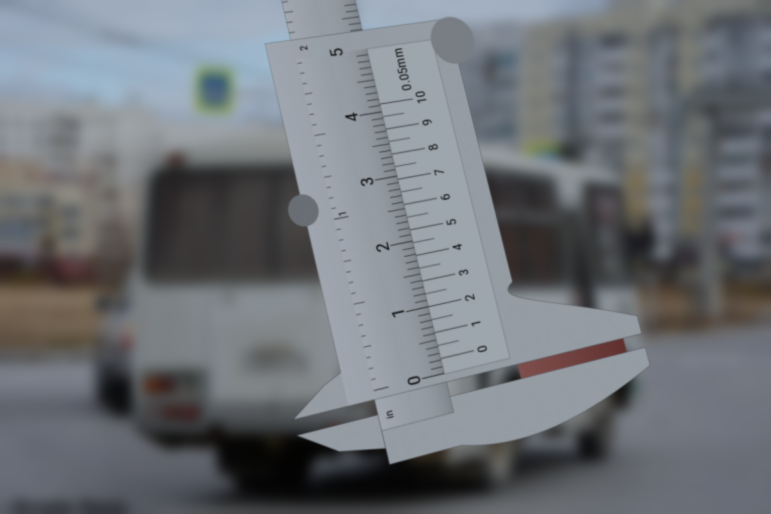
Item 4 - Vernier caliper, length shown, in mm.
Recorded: 2.2 mm
